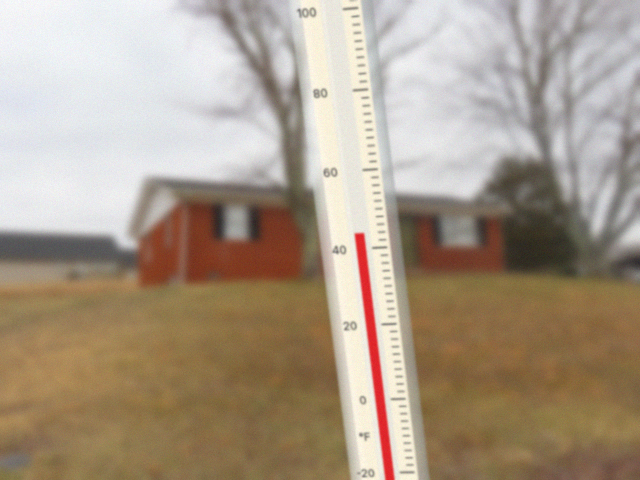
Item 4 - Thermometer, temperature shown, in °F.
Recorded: 44 °F
